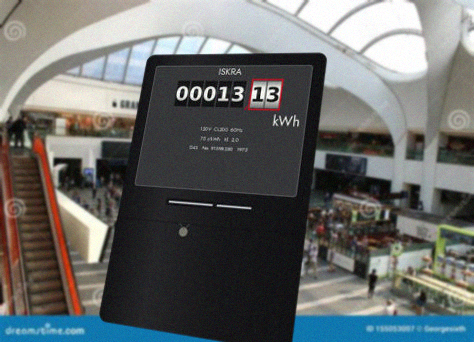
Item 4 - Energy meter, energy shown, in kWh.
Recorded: 13.13 kWh
